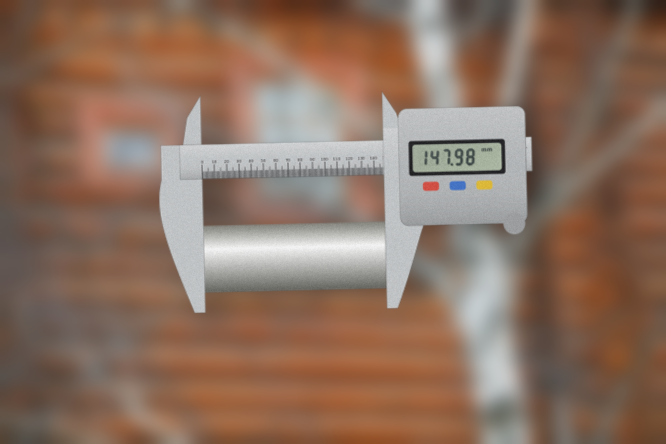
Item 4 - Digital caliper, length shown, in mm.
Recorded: 147.98 mm
